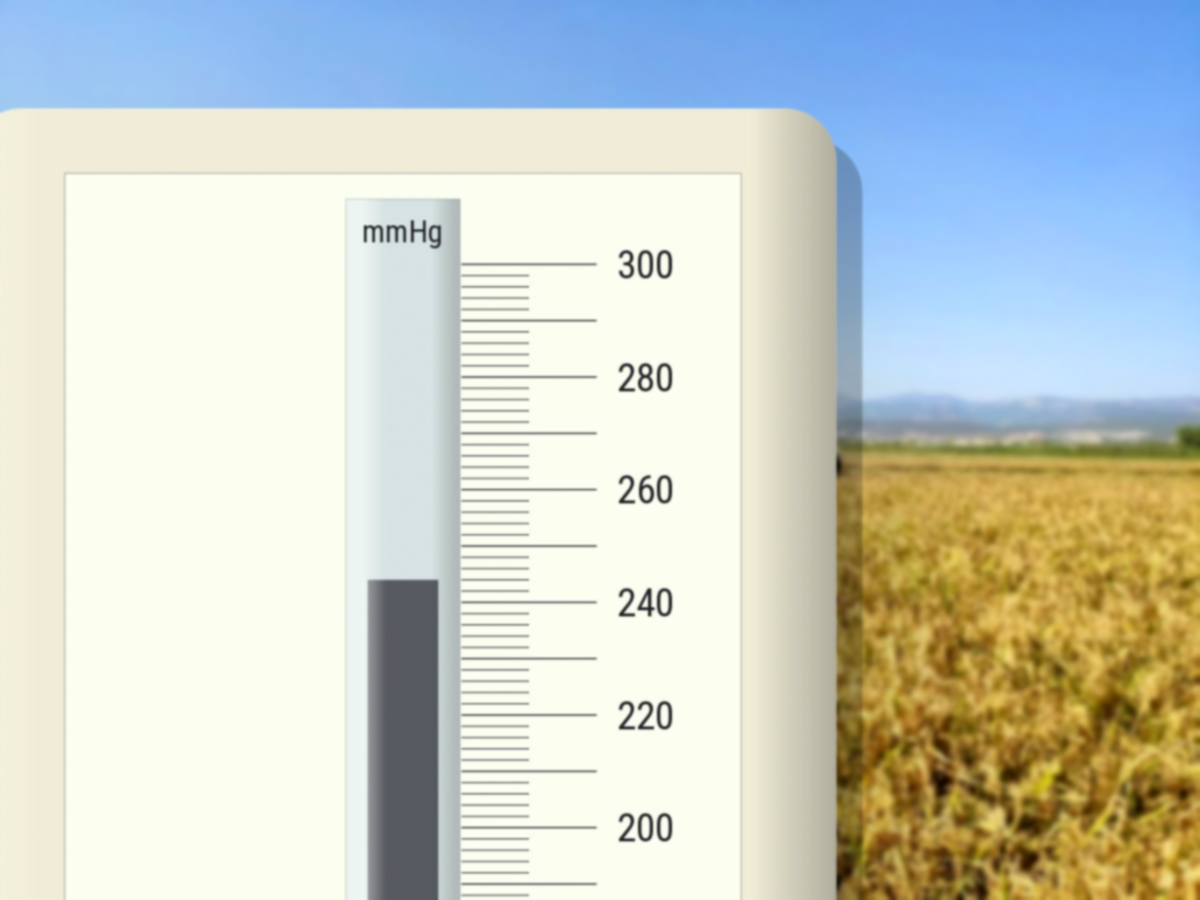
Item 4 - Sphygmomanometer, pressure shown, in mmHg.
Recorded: 244 mmHg
